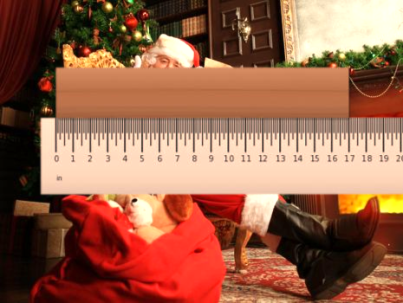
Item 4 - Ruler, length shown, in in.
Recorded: 17 in
